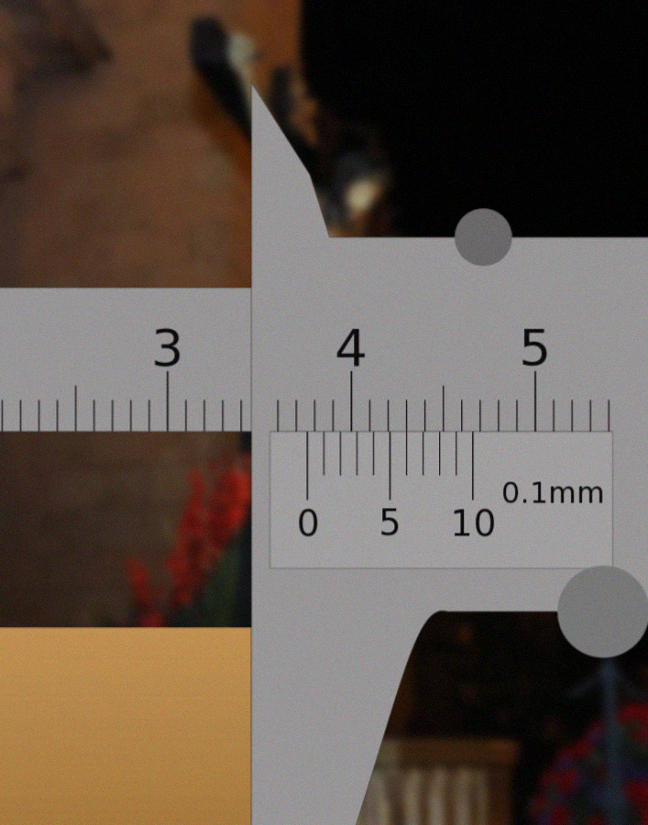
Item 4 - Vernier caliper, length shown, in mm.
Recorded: 37.6 mm
